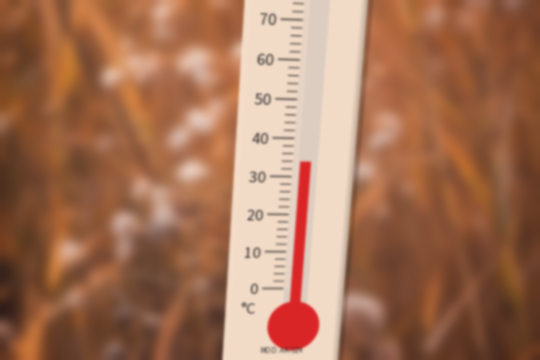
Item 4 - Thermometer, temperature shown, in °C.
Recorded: 34 °C
